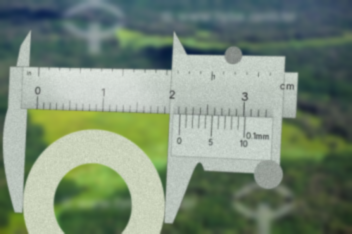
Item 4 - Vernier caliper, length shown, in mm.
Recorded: 21.2 mm
